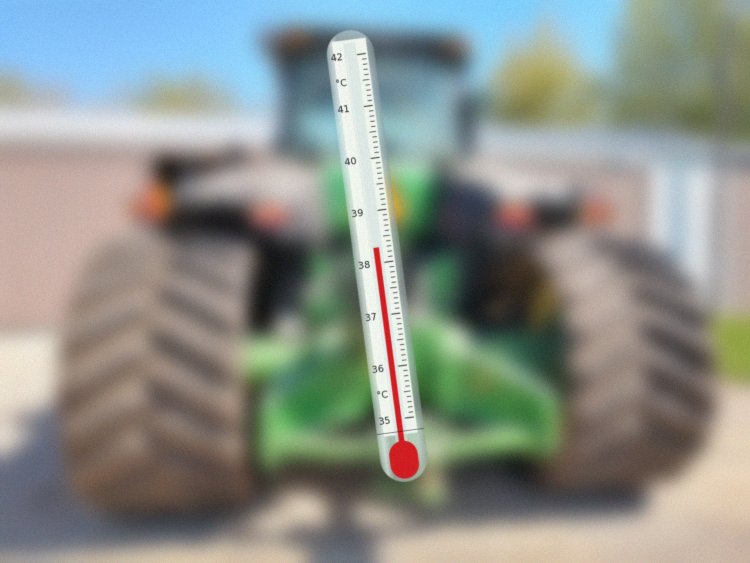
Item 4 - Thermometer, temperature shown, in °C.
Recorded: 38.3 °C
